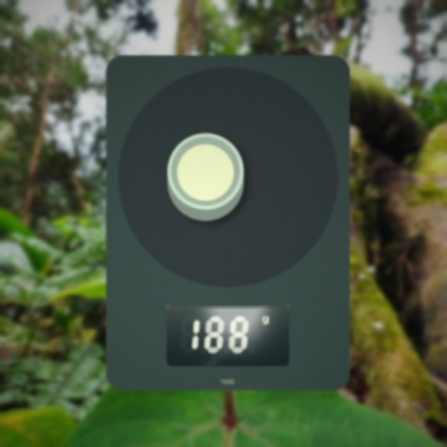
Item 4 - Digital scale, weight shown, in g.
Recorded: 188 g
